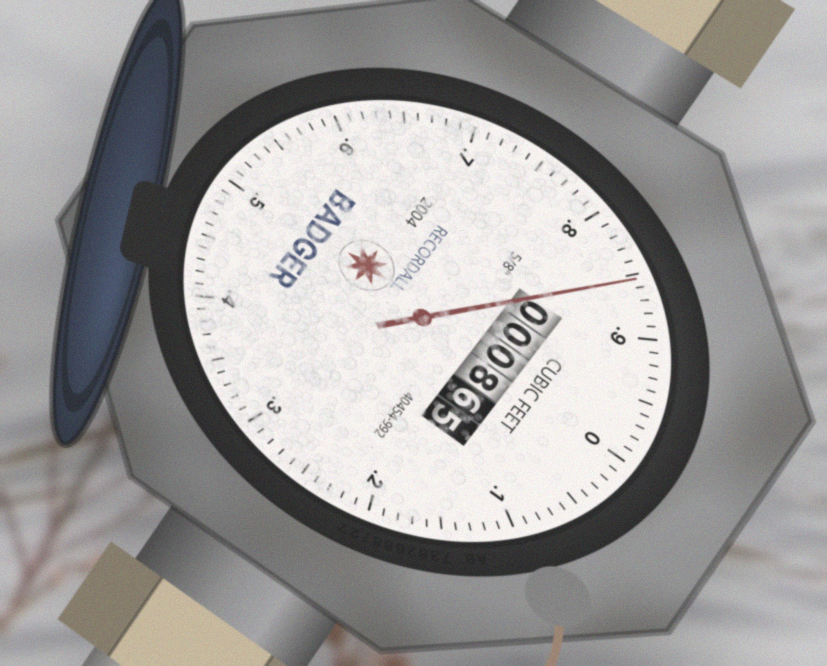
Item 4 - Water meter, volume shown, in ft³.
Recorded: 864.85 ft³
